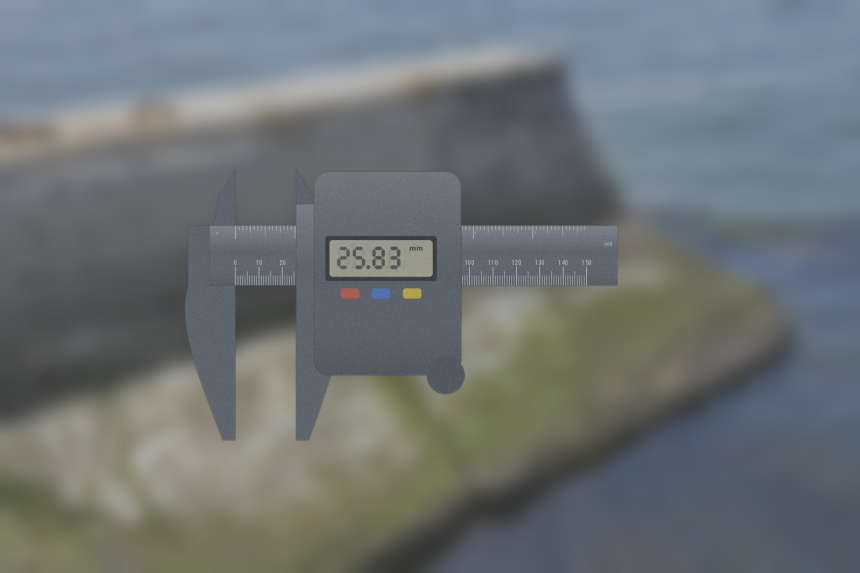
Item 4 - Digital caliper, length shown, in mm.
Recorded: 25.83 mm
